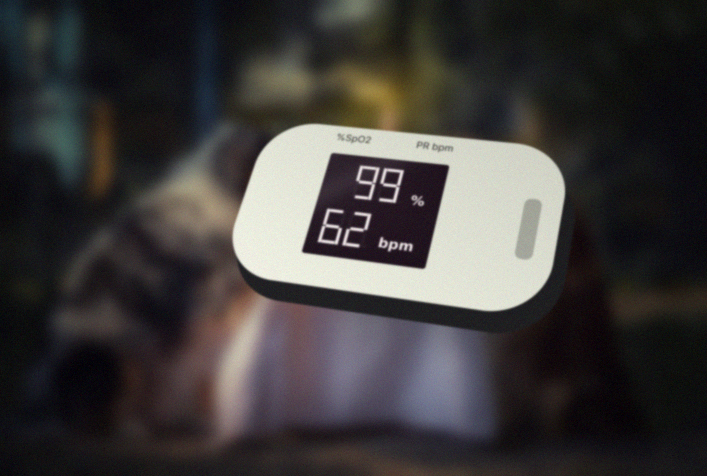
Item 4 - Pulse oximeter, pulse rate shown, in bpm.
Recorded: 62 bpm
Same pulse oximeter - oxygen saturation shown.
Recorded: 99 %
